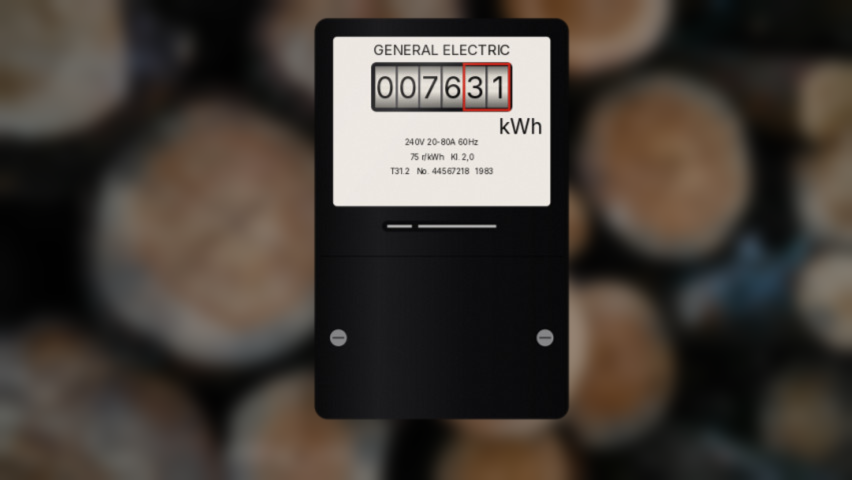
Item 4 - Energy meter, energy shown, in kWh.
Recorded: 76.31 kWh
